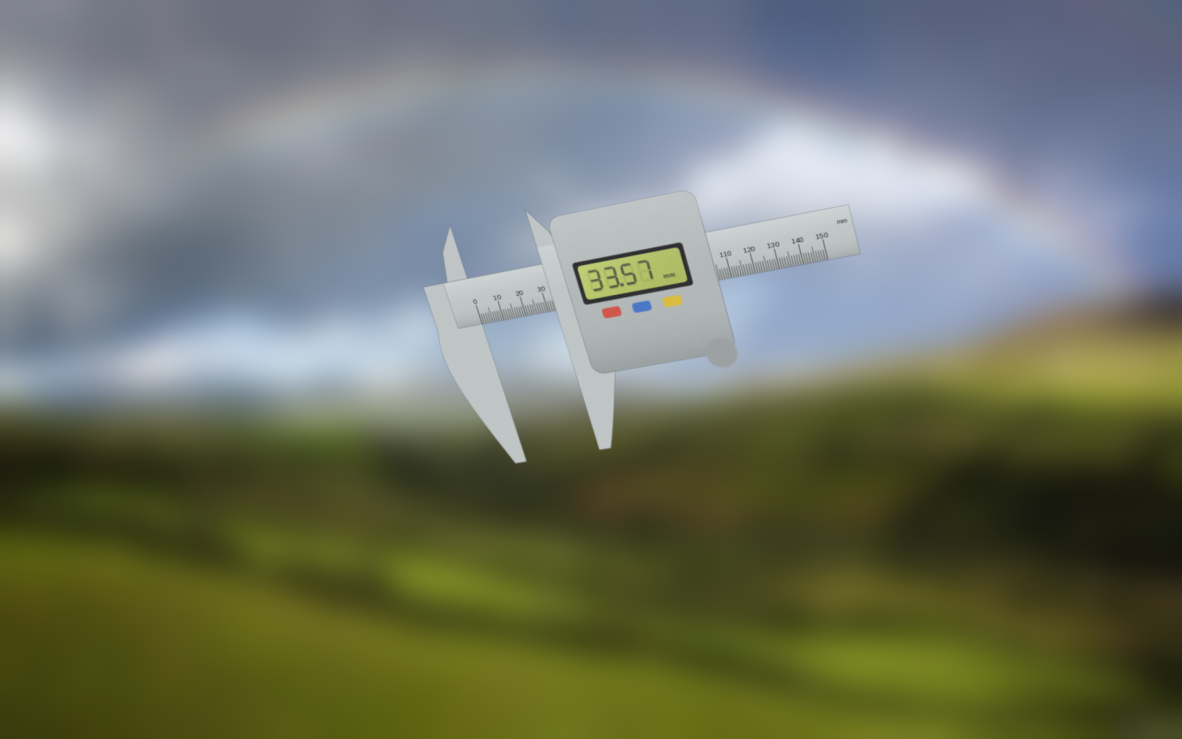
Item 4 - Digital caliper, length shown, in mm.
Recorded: 33.57 mm
